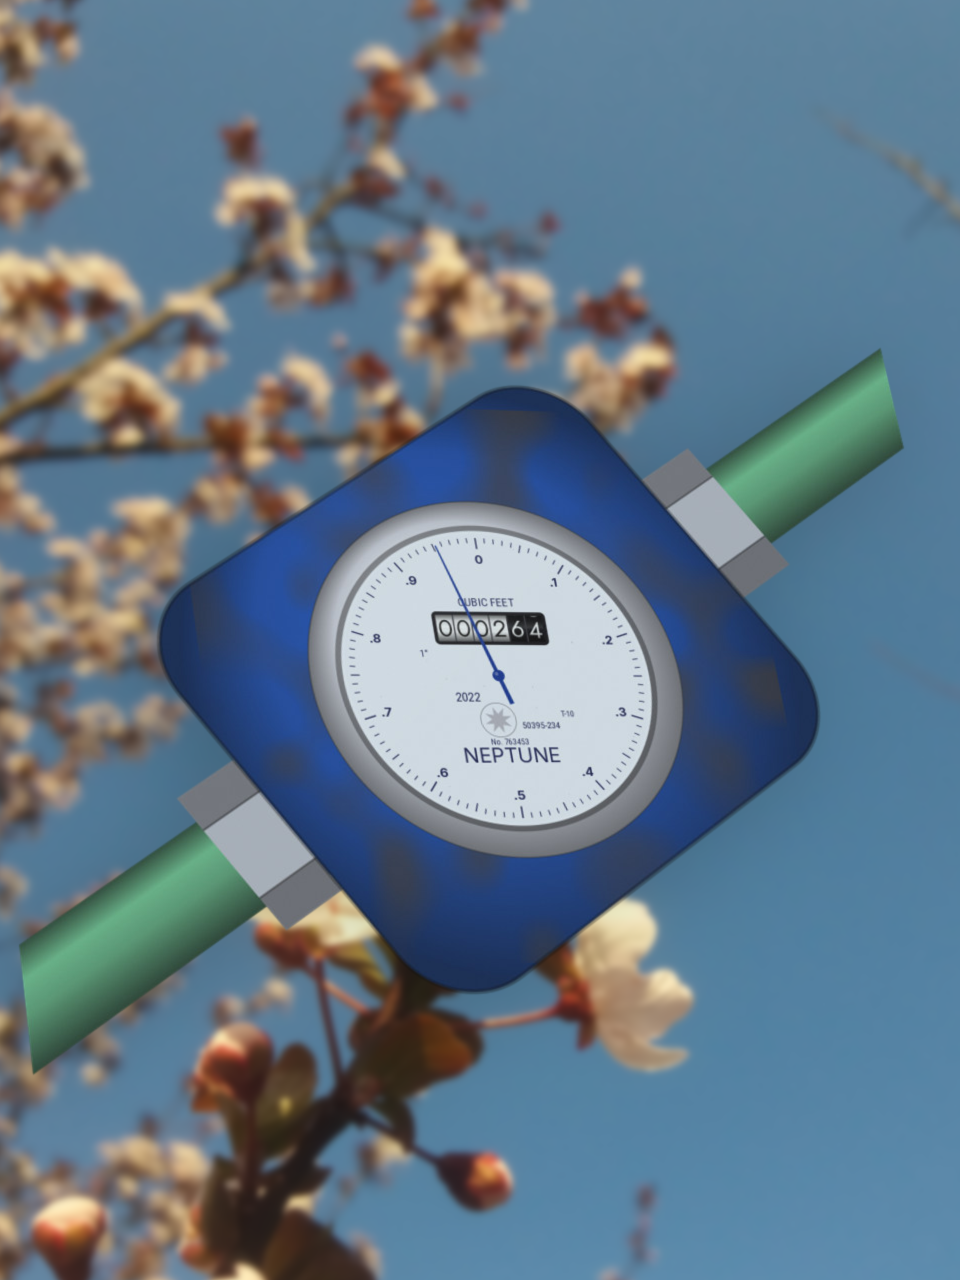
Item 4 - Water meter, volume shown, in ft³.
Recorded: 263.95 ft³
